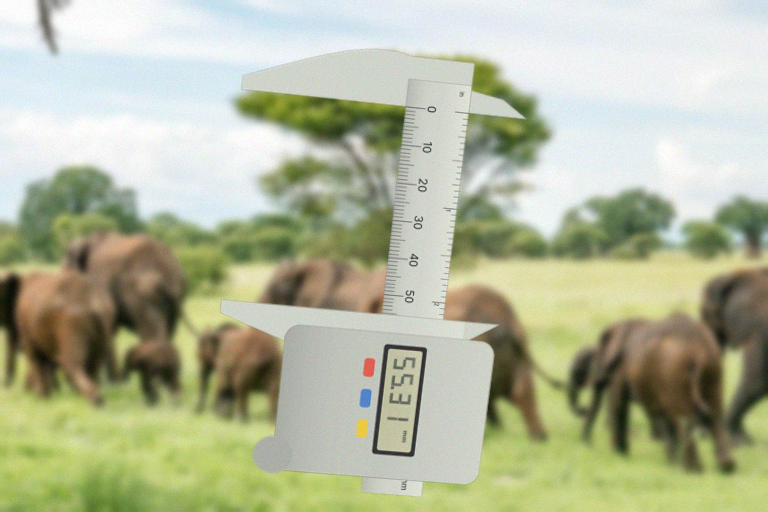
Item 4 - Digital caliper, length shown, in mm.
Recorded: 55.31 mm
